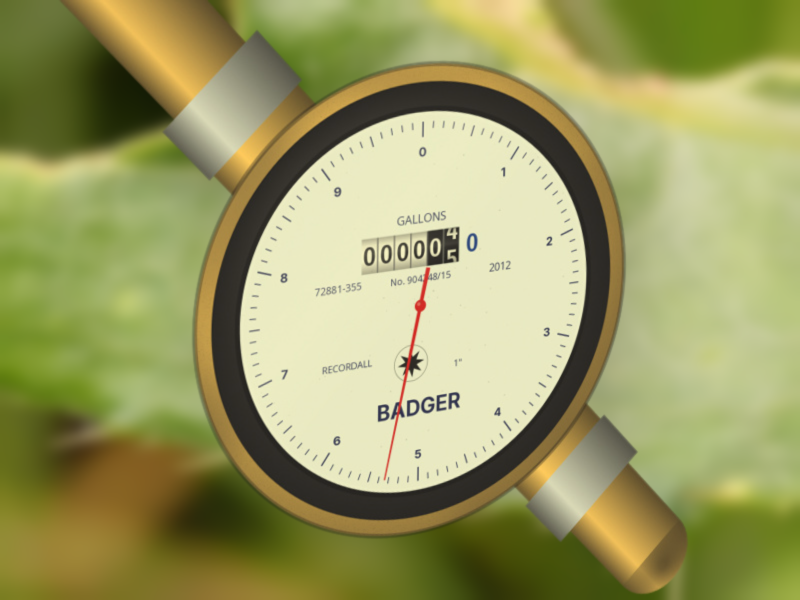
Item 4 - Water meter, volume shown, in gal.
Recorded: 45.3 gal
